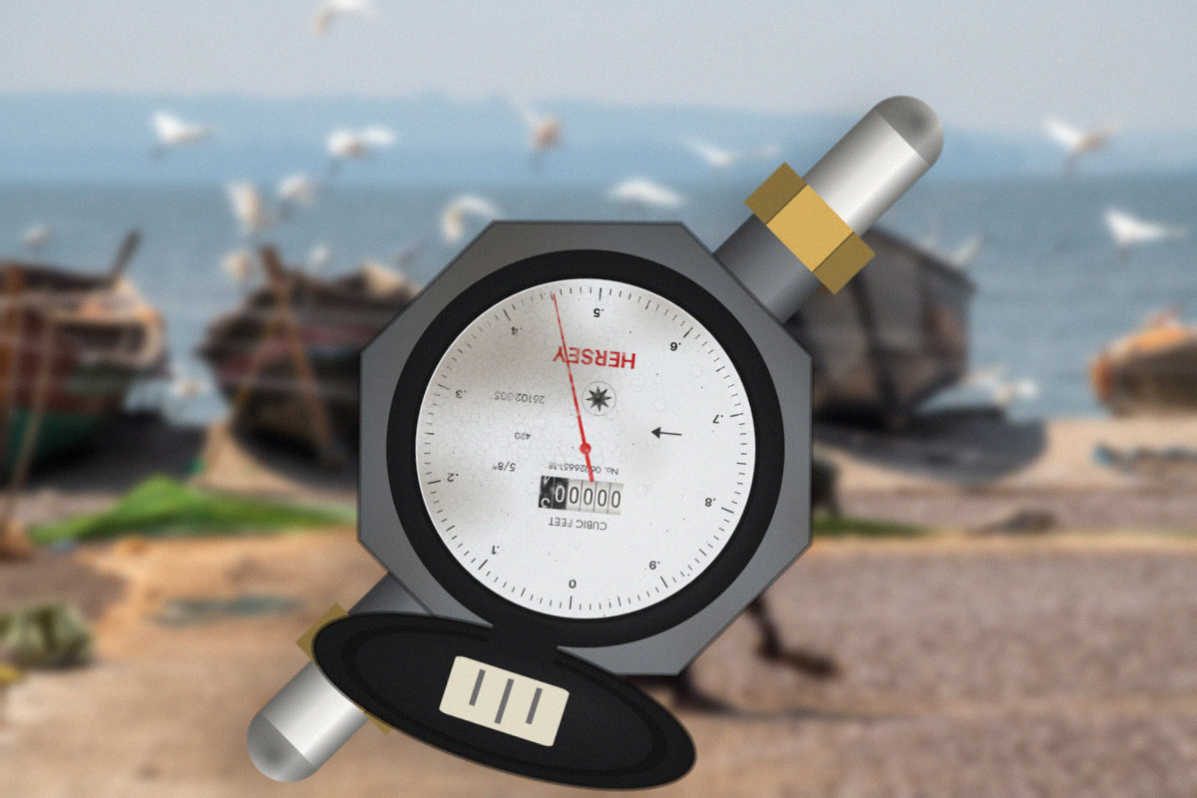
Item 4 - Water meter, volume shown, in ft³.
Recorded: 3.45 ft³
